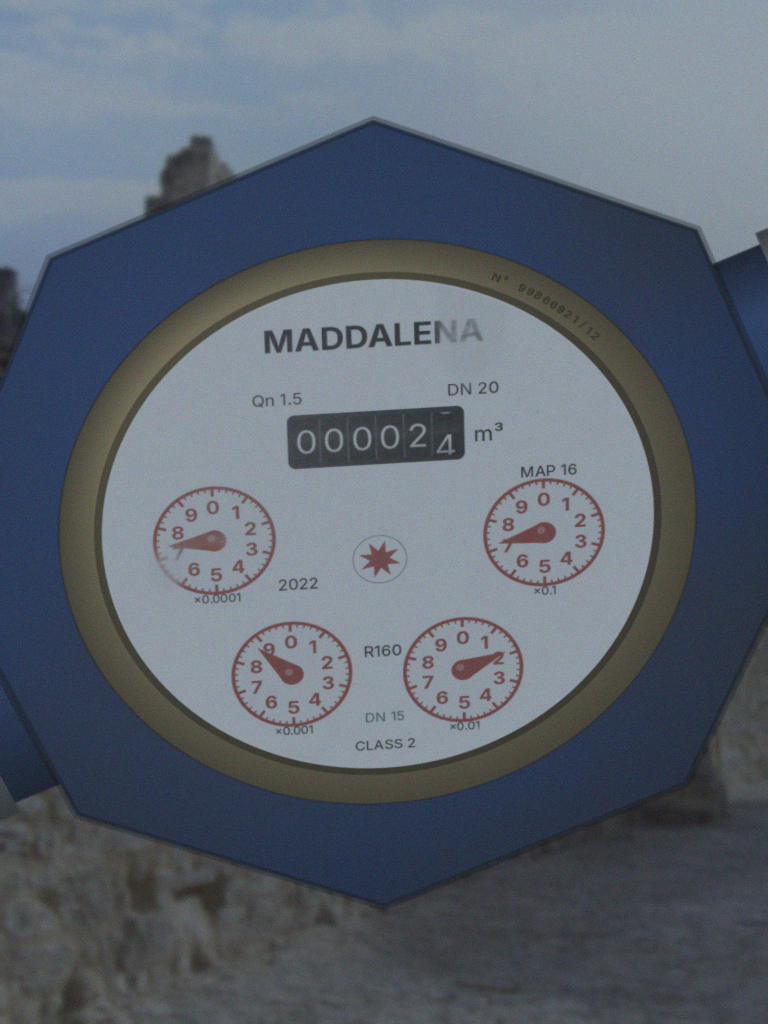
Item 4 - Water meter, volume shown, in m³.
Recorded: 23.7187 m³
